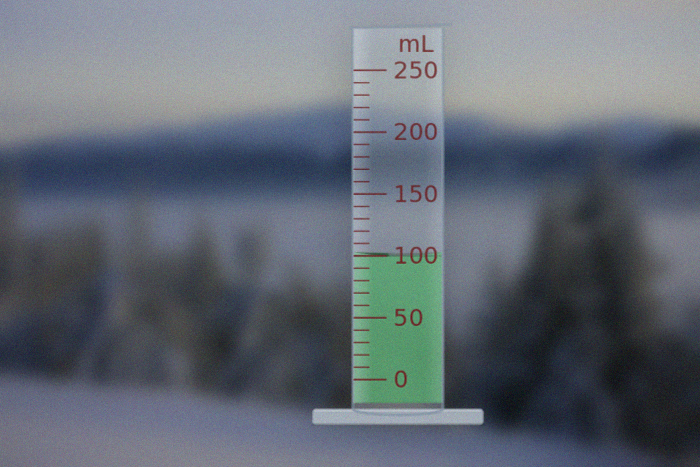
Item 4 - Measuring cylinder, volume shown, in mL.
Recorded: 100 mL
